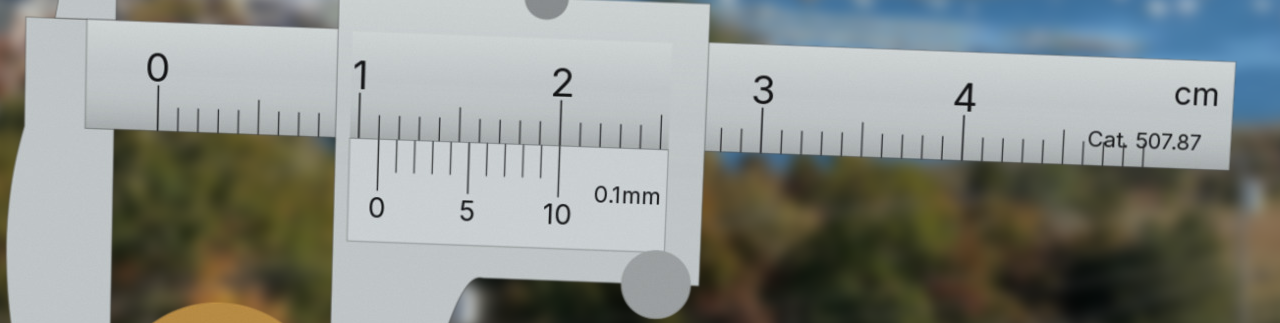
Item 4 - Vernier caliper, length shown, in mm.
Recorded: 11.0 mm
